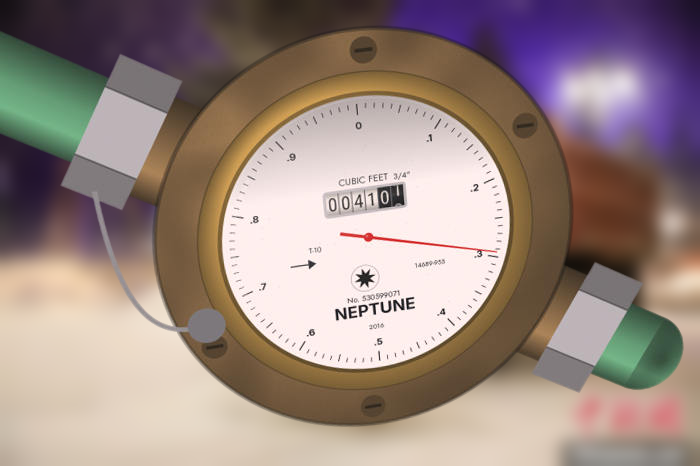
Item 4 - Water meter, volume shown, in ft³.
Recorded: 4101.29 ft³
